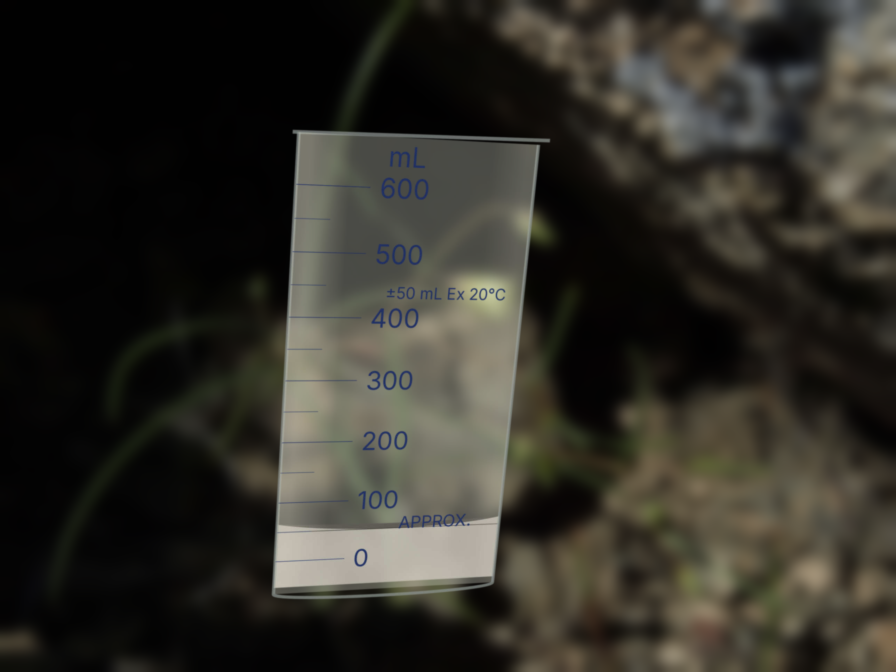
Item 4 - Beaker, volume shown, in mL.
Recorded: 50 mL
